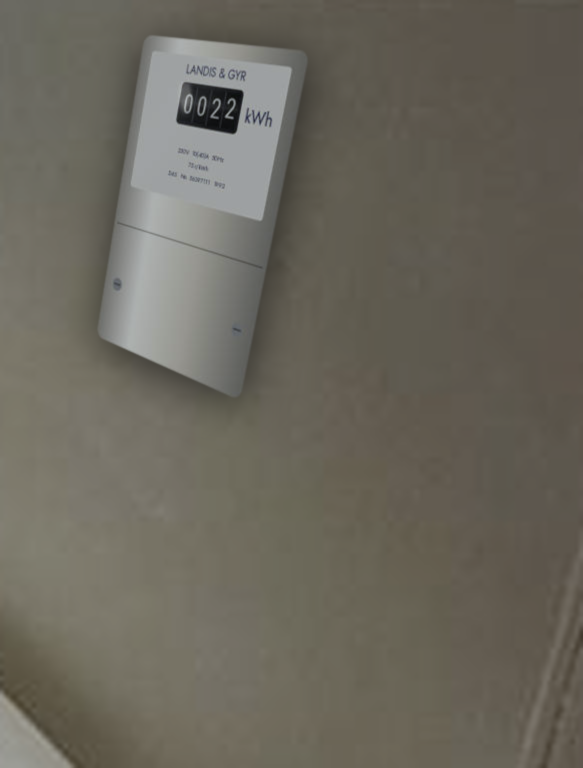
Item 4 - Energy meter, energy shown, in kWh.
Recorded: 22 kWh
